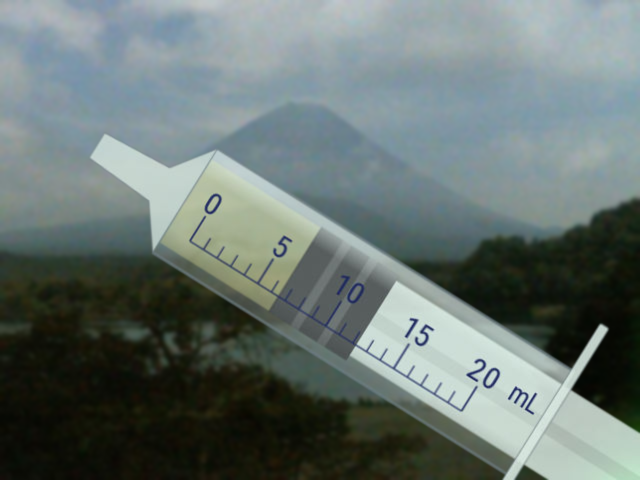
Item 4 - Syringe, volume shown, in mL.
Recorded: 6.5 mL
